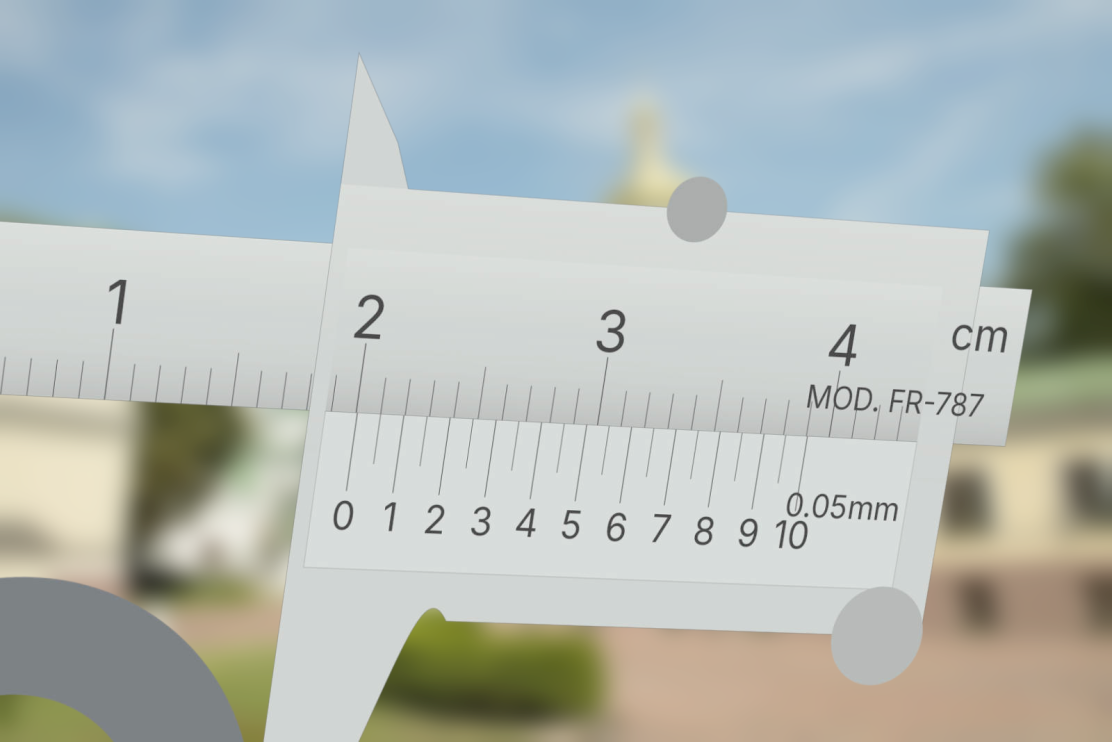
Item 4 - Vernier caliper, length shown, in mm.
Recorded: 20.05 mm
